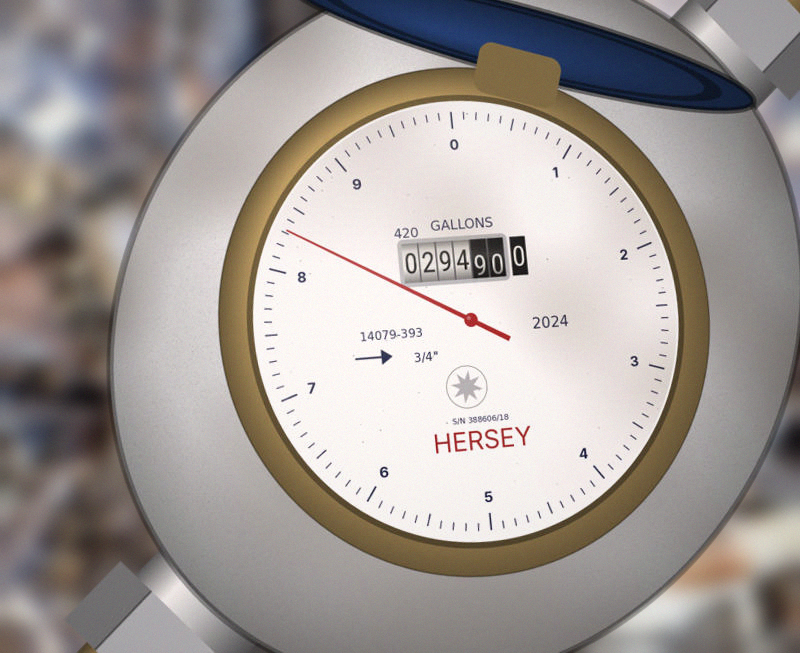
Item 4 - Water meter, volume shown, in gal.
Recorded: 294898.3 gal
